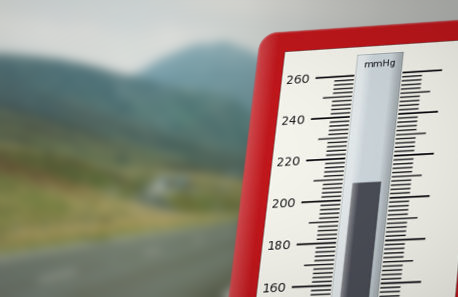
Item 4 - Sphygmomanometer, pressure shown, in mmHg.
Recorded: 208 mmHg
